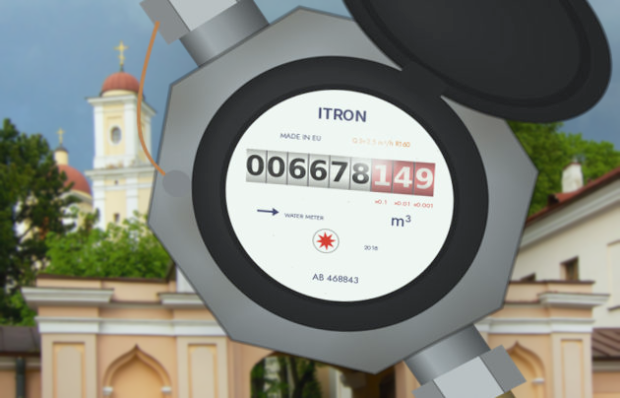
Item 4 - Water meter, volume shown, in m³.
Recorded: 6678.149 m³
